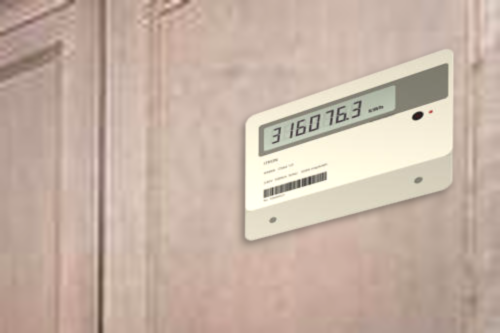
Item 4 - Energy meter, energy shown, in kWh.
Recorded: 316076.3 kWh
